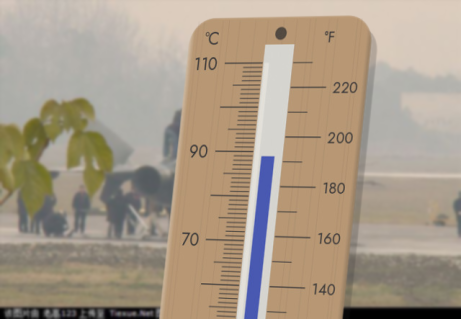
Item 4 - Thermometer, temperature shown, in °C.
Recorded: 89 °C
